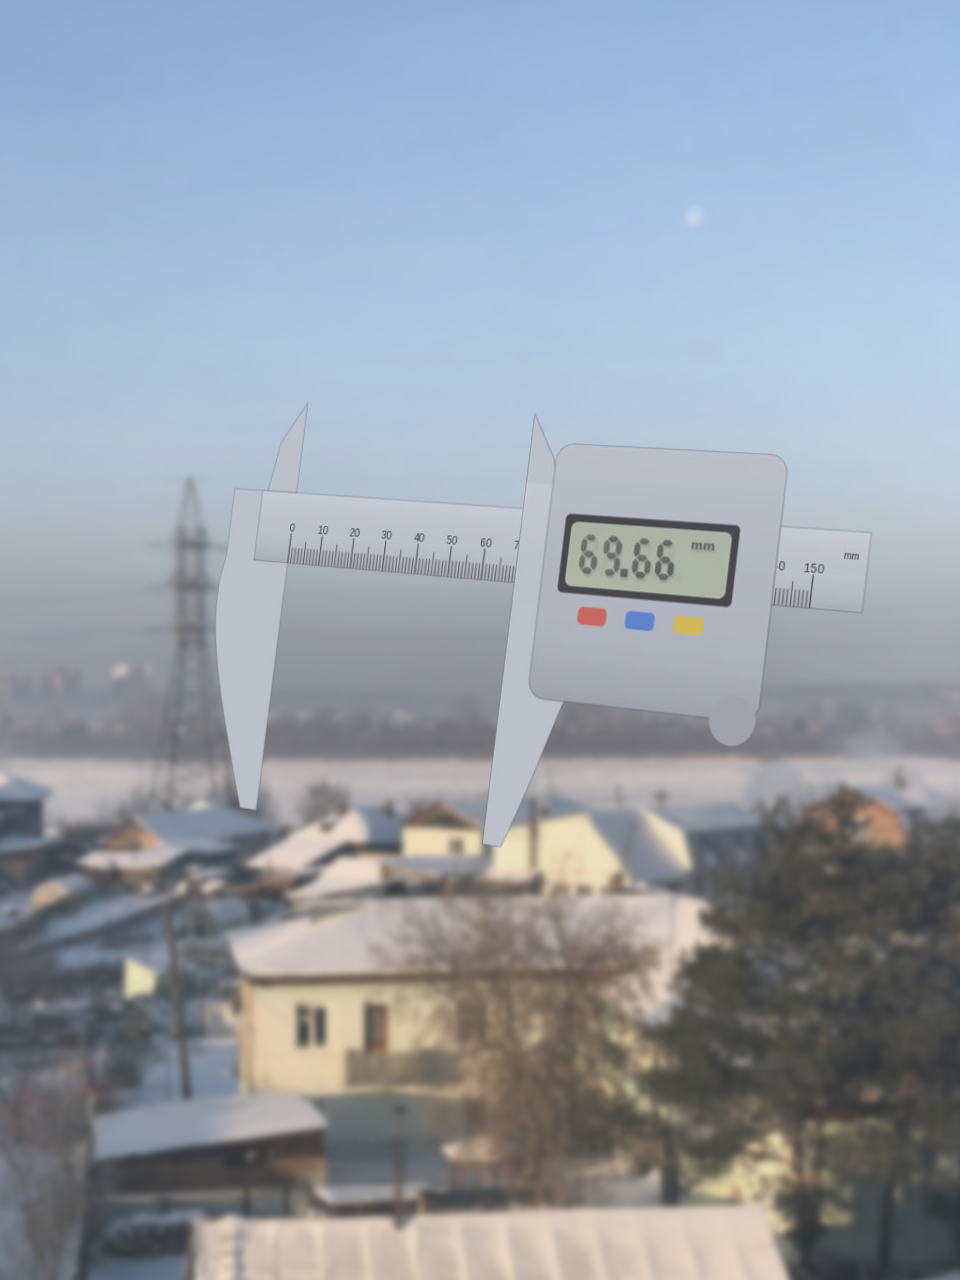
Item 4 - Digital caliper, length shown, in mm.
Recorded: 69.66 mm
